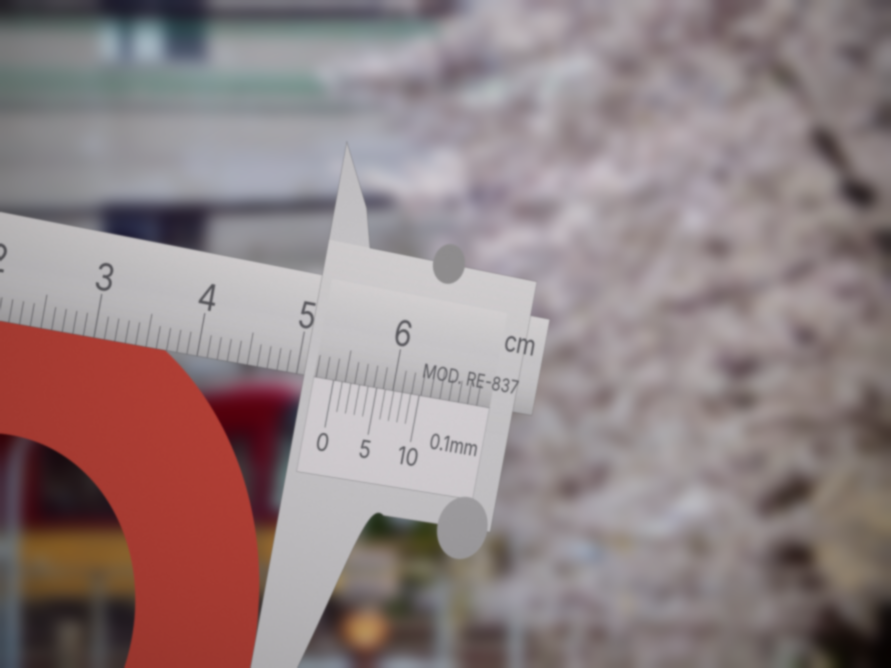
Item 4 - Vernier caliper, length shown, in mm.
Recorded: 53.8 mm
